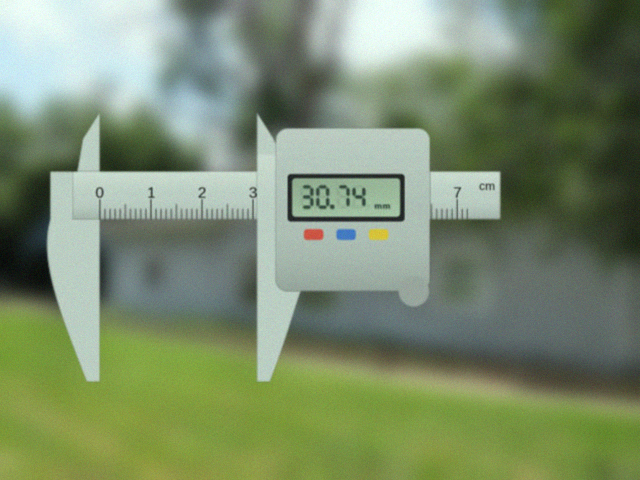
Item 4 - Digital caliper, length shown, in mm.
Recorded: 30.74 mm
